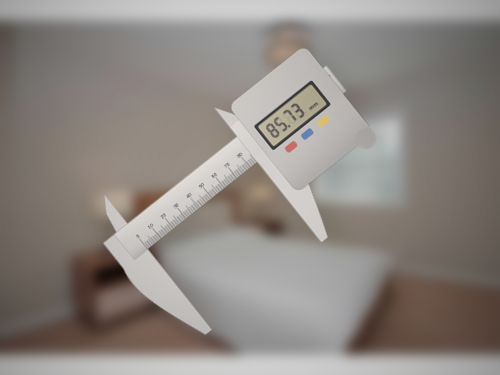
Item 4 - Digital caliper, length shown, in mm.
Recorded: 85.73 mm
